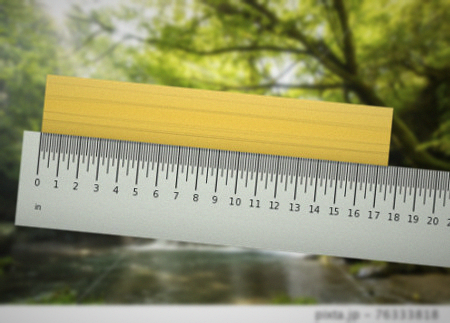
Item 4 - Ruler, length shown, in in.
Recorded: 17.5 in
